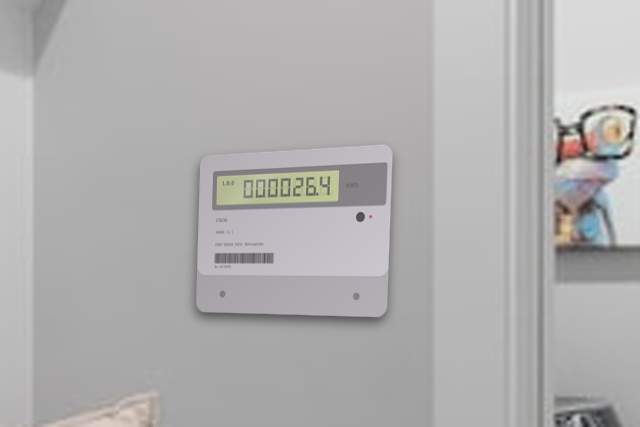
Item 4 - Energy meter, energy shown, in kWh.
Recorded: 26.4 kWh
